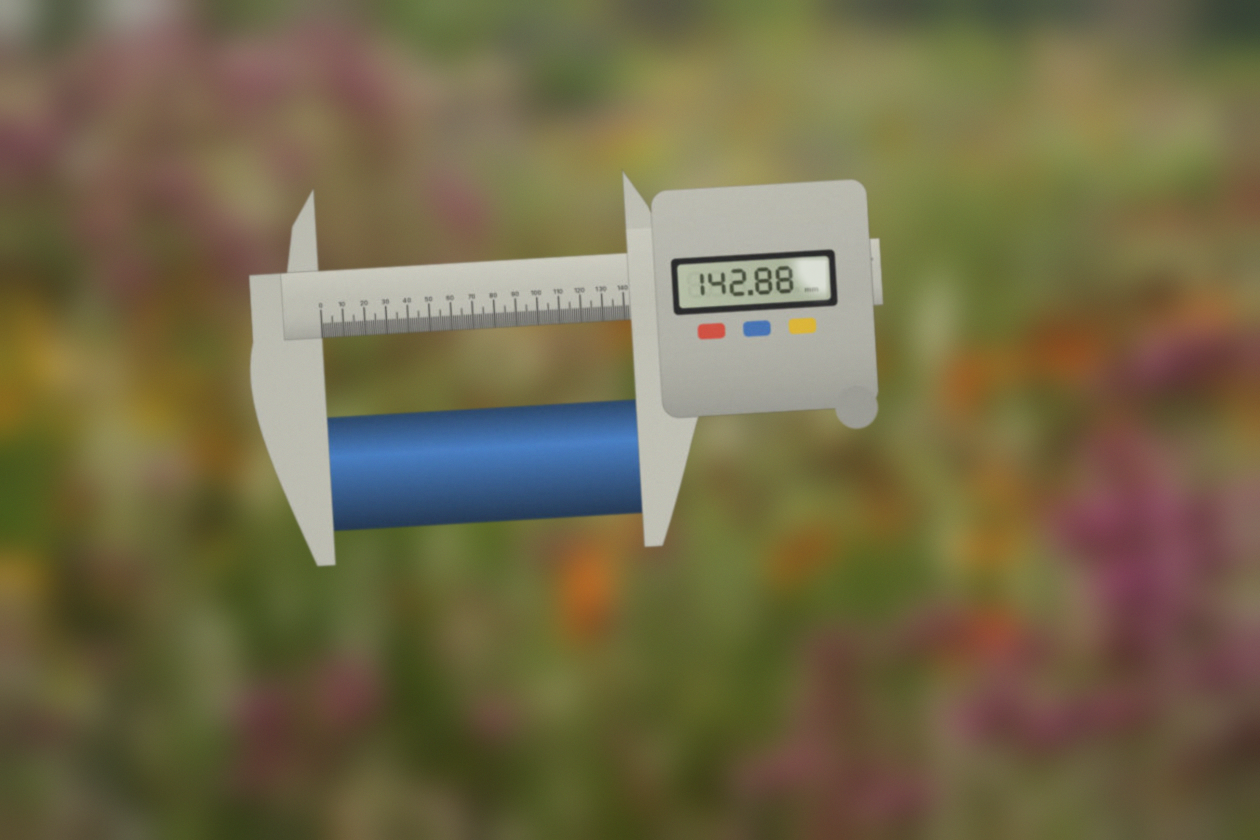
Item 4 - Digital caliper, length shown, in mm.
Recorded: 142.88 mm
